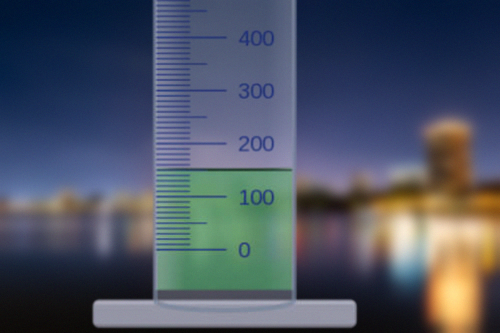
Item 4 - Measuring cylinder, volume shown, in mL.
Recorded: 150 mL
